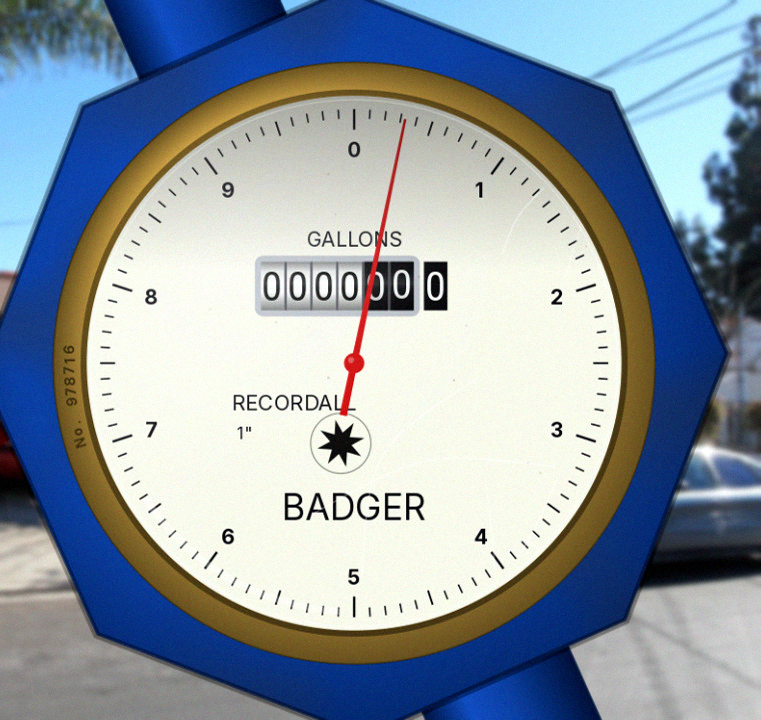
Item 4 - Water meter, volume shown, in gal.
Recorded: 0.3 gal
